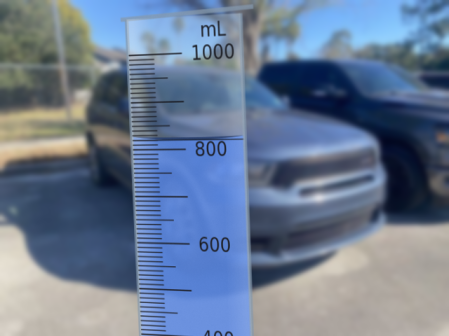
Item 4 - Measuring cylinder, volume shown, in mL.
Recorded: 820 mL
